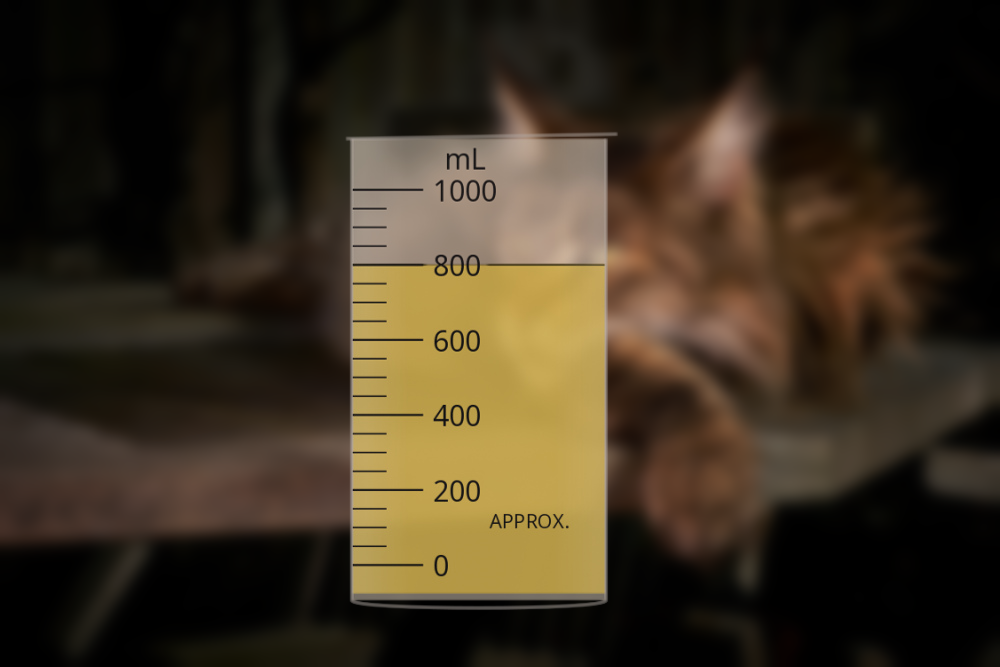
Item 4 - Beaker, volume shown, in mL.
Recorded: 800 mL
